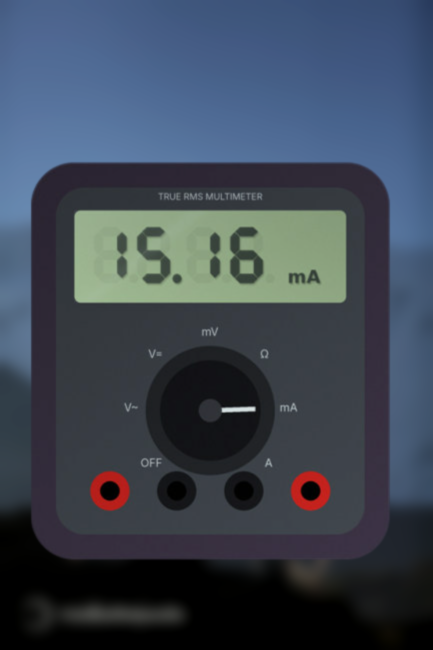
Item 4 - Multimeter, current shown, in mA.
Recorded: 15.16 mA
